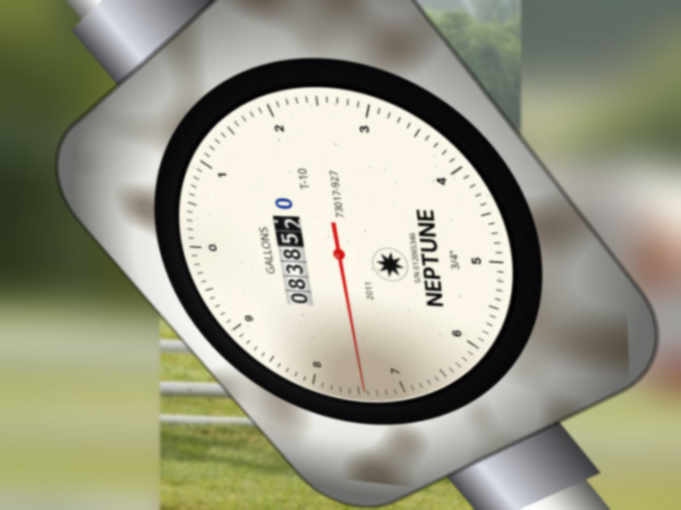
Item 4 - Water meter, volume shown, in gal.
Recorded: 838517.4 gal
